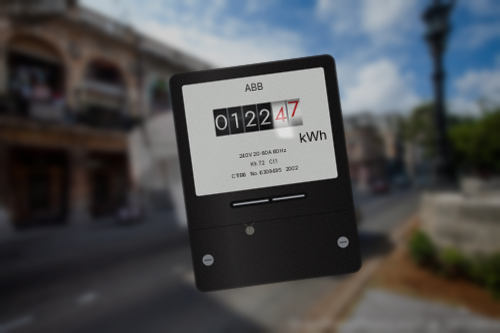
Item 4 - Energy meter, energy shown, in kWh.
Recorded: 122.47 kWh
